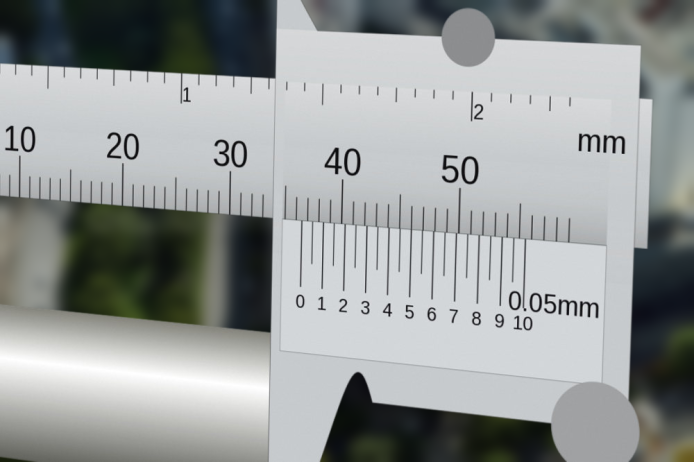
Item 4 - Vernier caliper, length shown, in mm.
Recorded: 36.5 mm
